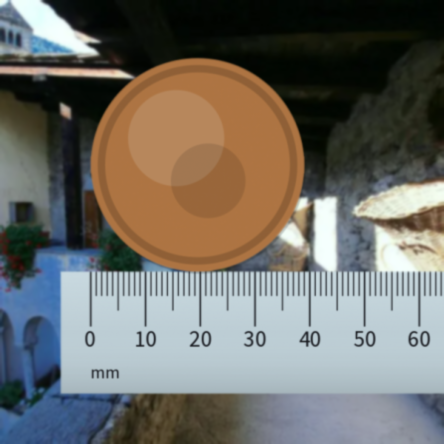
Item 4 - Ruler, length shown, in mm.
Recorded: 39 mm
